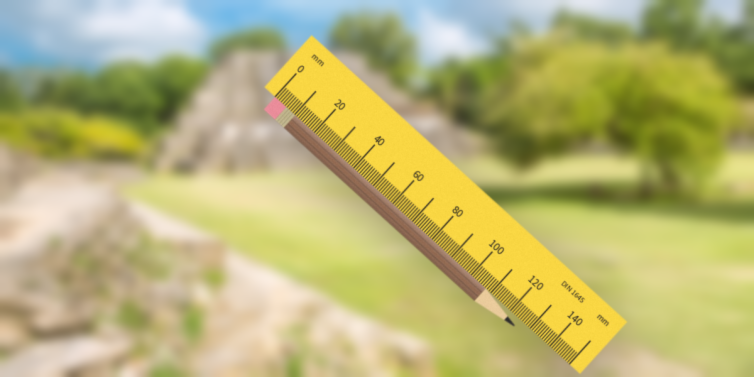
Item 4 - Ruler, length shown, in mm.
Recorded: 125 mm
